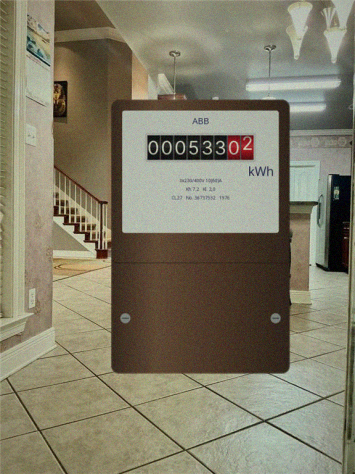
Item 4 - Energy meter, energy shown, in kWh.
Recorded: 533.02 kWh
